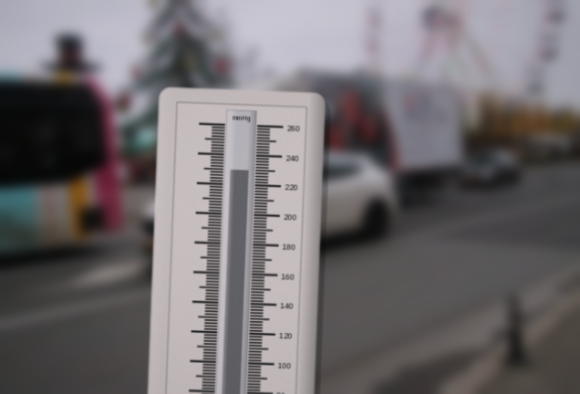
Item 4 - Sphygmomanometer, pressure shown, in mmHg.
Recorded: 230 mmHg
